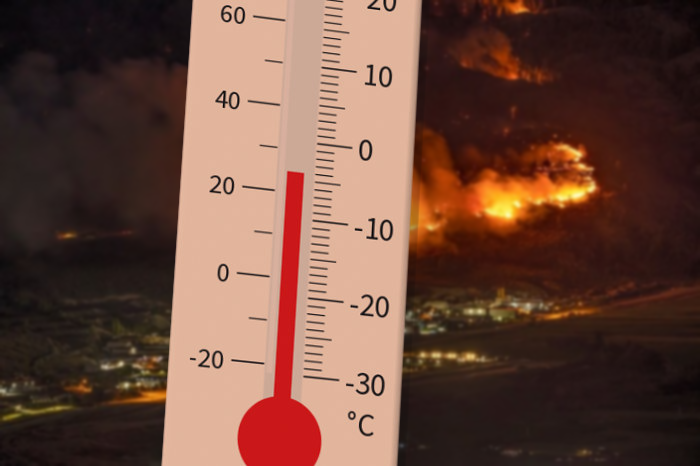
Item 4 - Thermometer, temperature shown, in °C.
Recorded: -4 °C
